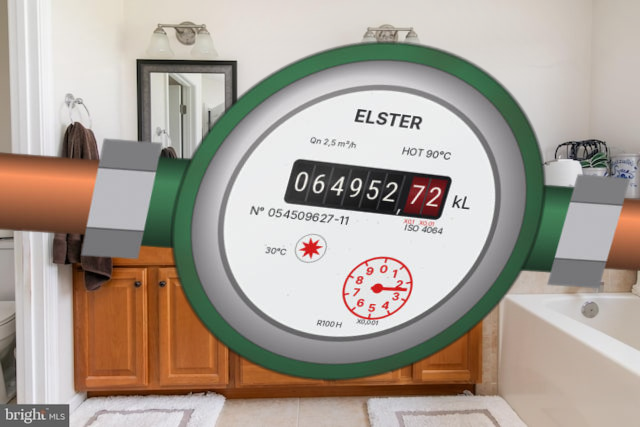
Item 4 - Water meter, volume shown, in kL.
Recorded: 64952.722 kL
